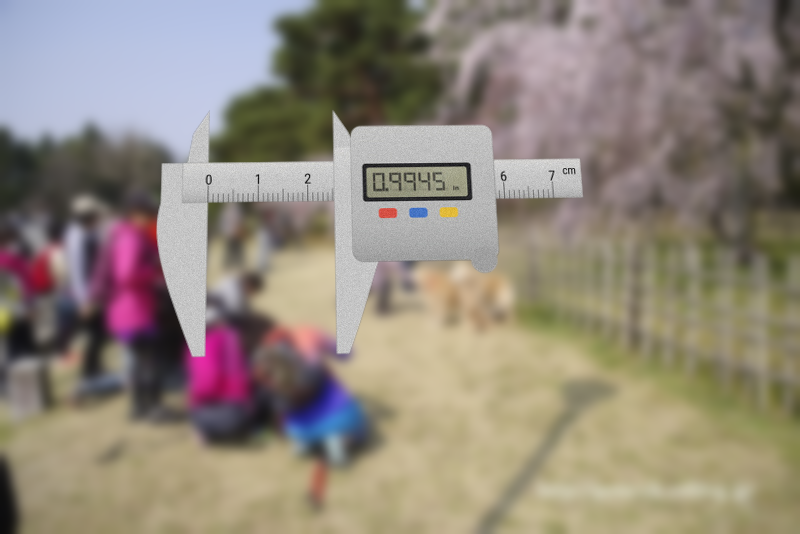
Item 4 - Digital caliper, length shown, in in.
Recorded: 0.9945 in
